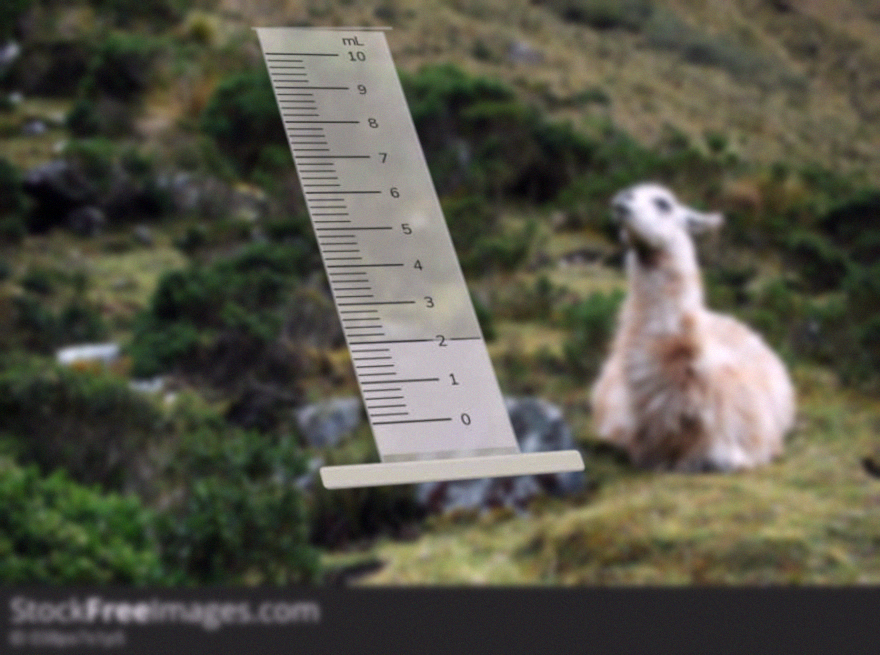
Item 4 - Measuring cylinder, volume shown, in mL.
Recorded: 2 mL
